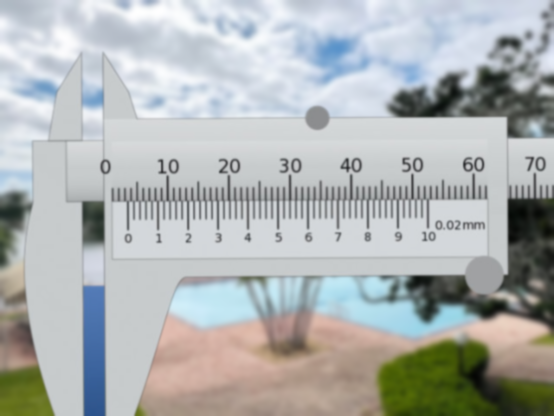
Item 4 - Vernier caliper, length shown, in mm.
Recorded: 3.5 mm
